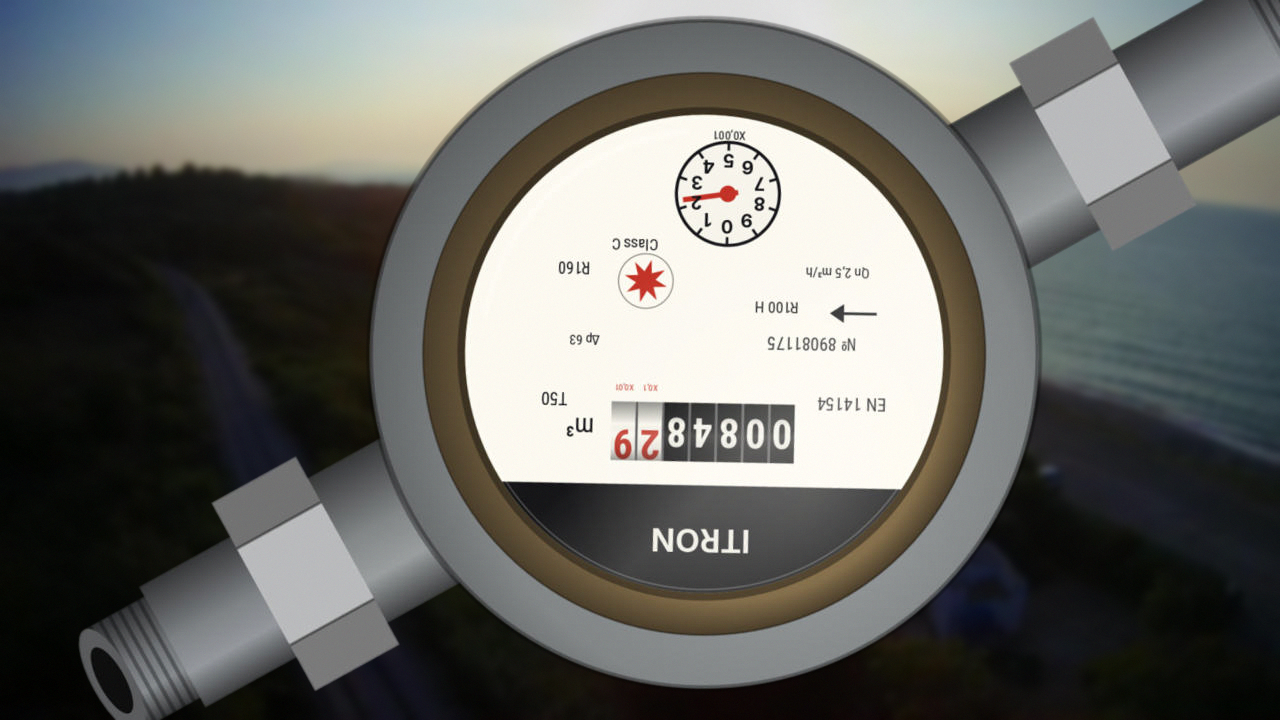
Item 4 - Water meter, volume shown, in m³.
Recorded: 848.292 m³
